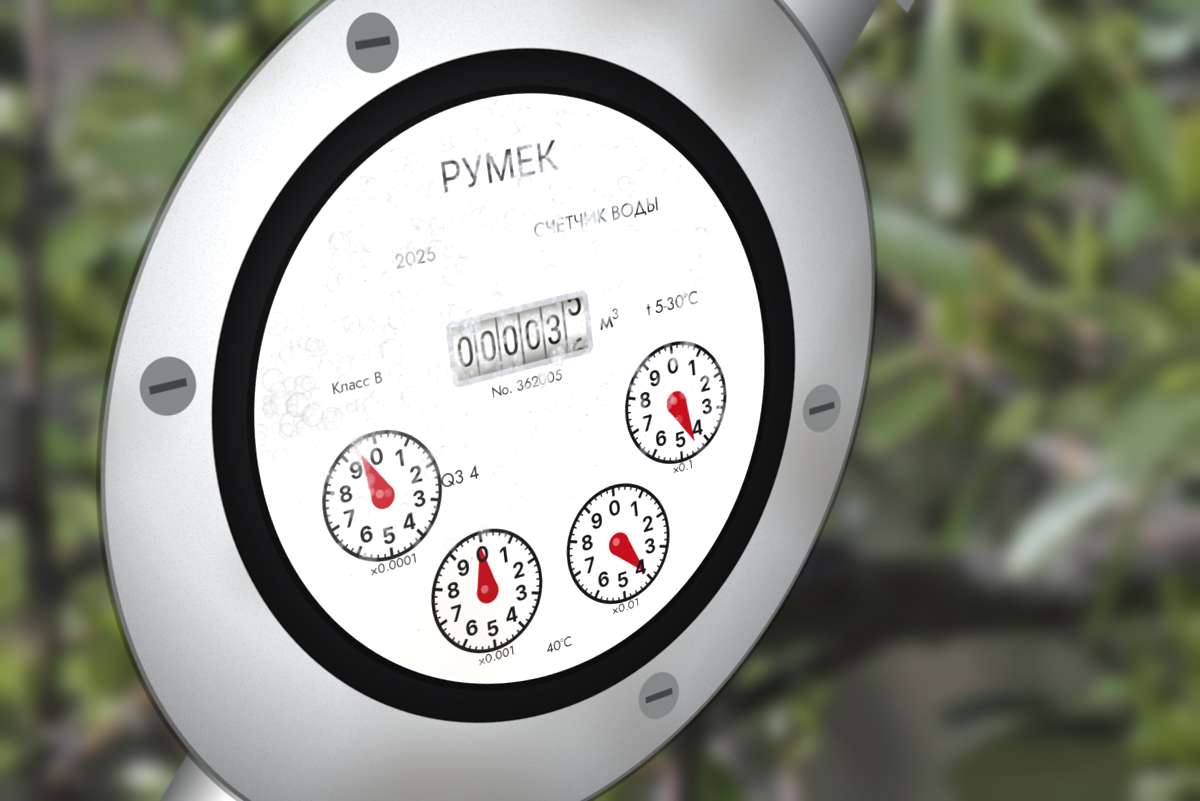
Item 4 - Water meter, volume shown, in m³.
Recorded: 35.4399 m³
